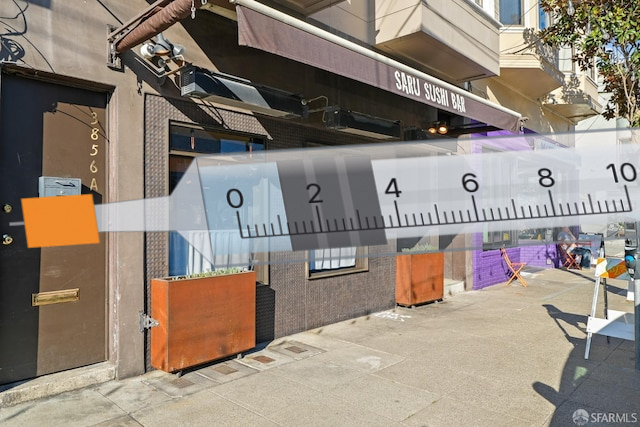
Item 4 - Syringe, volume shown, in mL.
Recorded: 1.2 mL
